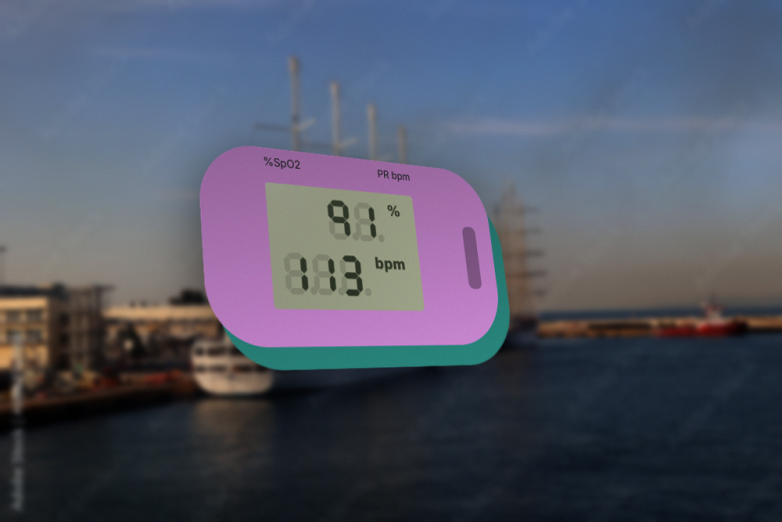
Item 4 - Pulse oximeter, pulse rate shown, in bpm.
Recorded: 113 bpm
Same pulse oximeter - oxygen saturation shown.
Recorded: 91 %
